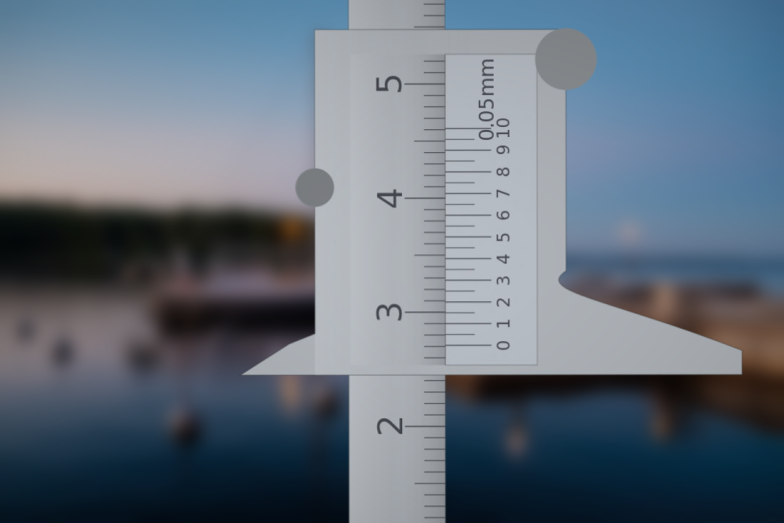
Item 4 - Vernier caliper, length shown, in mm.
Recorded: 27.1 mm
